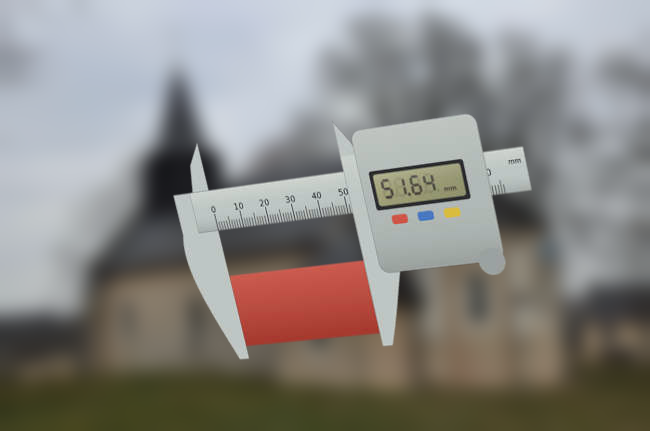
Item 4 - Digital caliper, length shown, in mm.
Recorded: 51.64 mm
